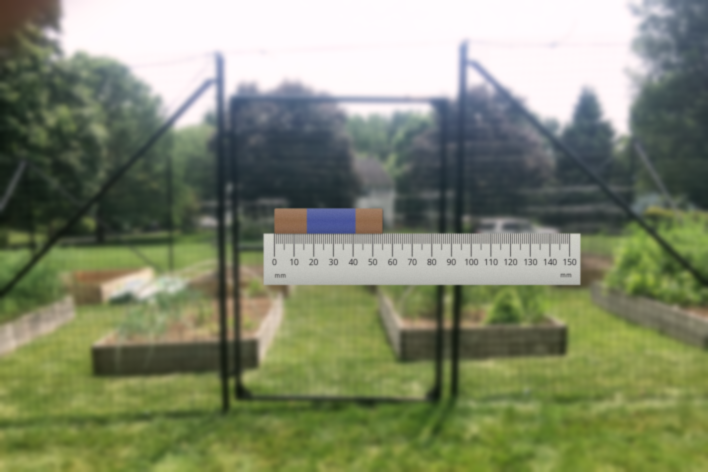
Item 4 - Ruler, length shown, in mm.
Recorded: 55 mm
